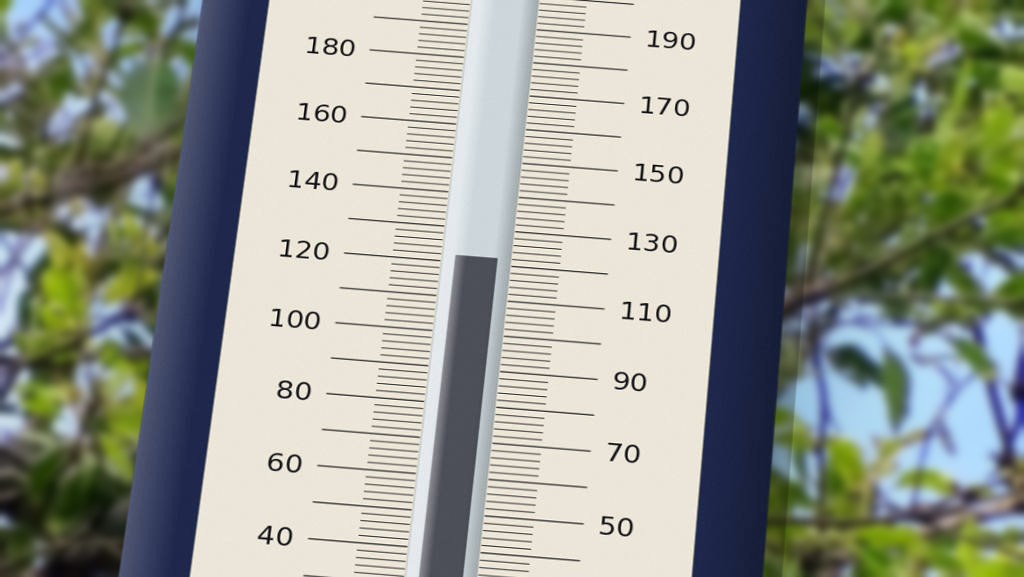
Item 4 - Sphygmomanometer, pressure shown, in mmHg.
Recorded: 122 mmHg
